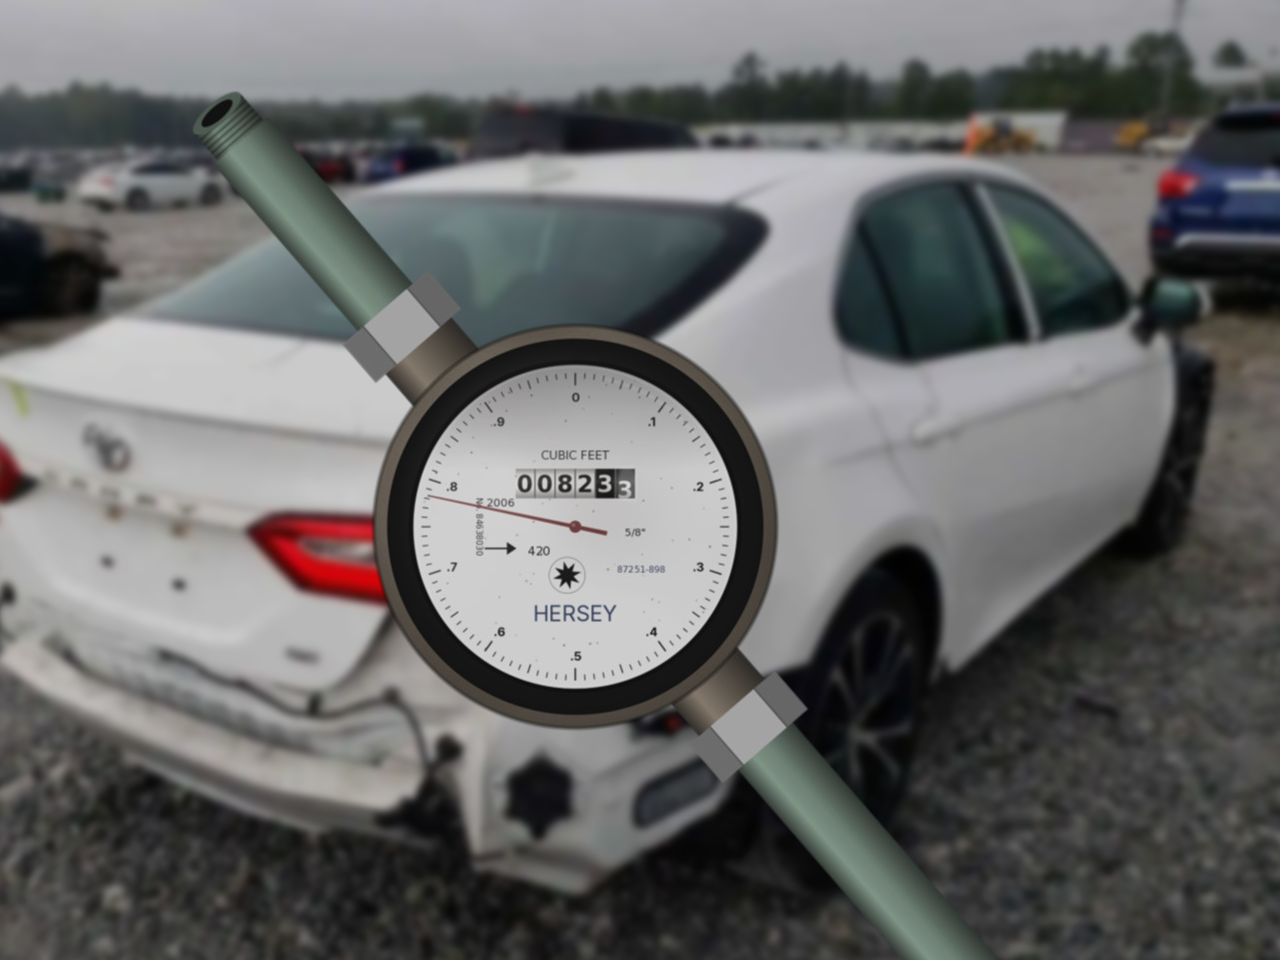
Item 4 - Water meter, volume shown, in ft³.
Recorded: 8232.78 ft³
